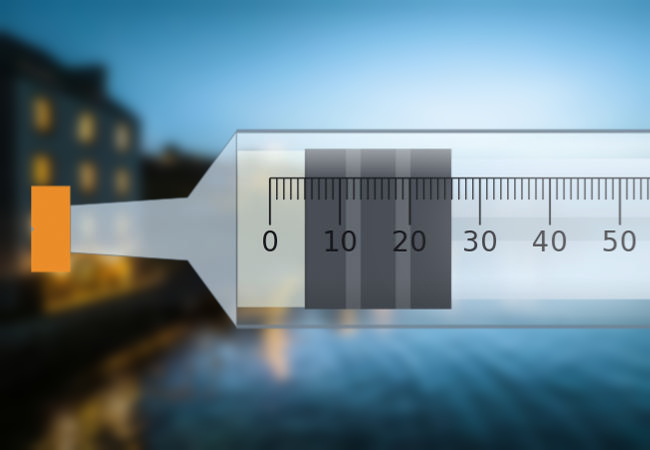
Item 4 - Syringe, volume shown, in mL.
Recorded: 5 mL
